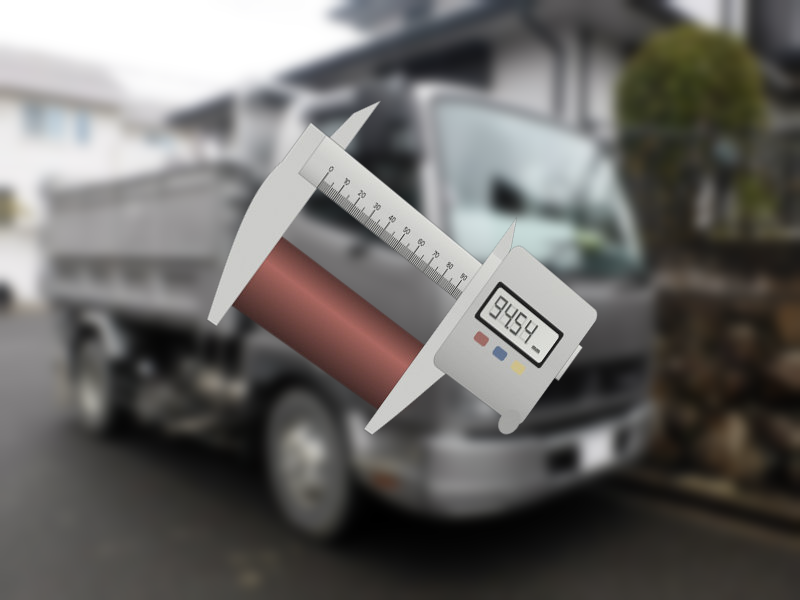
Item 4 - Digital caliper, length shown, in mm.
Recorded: 94.54 mm
